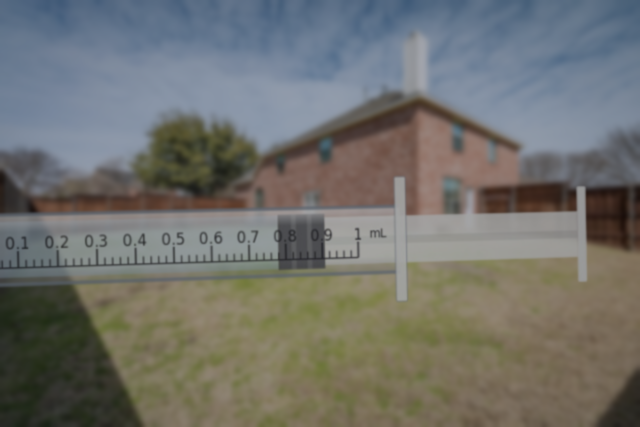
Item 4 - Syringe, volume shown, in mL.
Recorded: 0.78 mL
